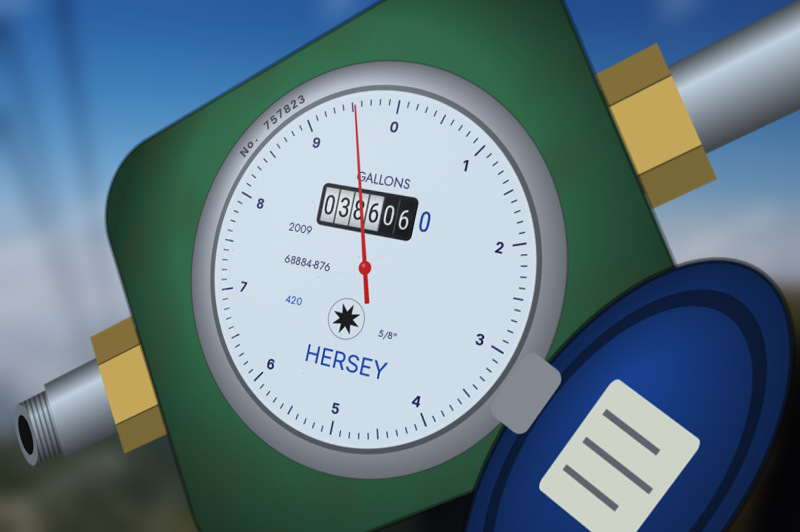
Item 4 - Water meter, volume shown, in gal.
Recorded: 386059.5 gal
